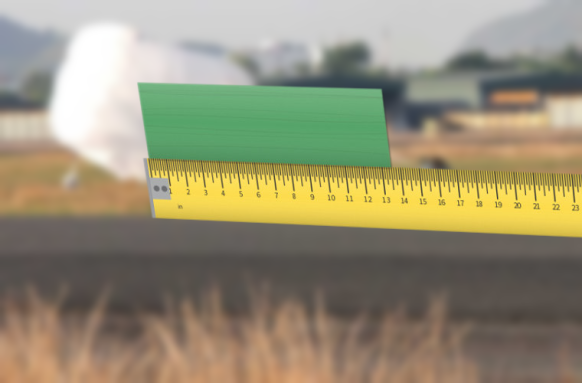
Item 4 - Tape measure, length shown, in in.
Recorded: 13.5 in
